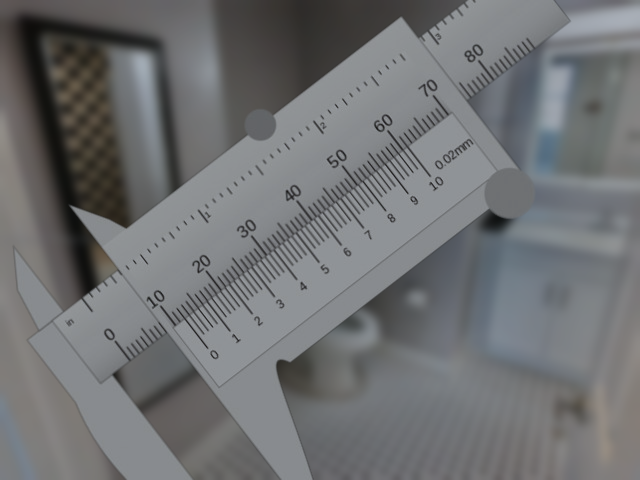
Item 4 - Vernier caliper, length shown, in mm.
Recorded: 12.0 mm
